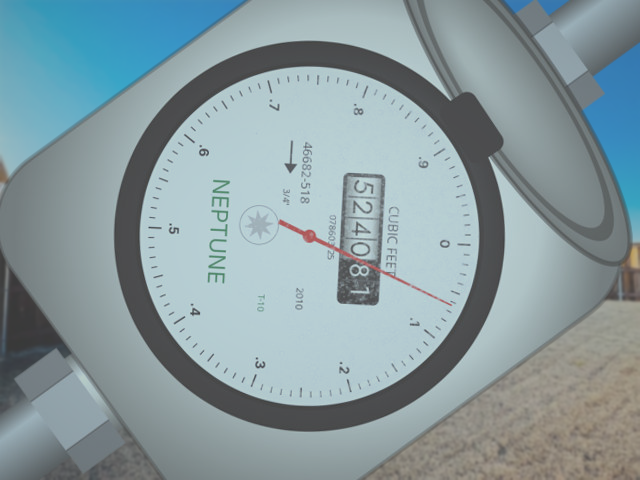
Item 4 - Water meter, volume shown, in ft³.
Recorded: 524081.06 ft³
